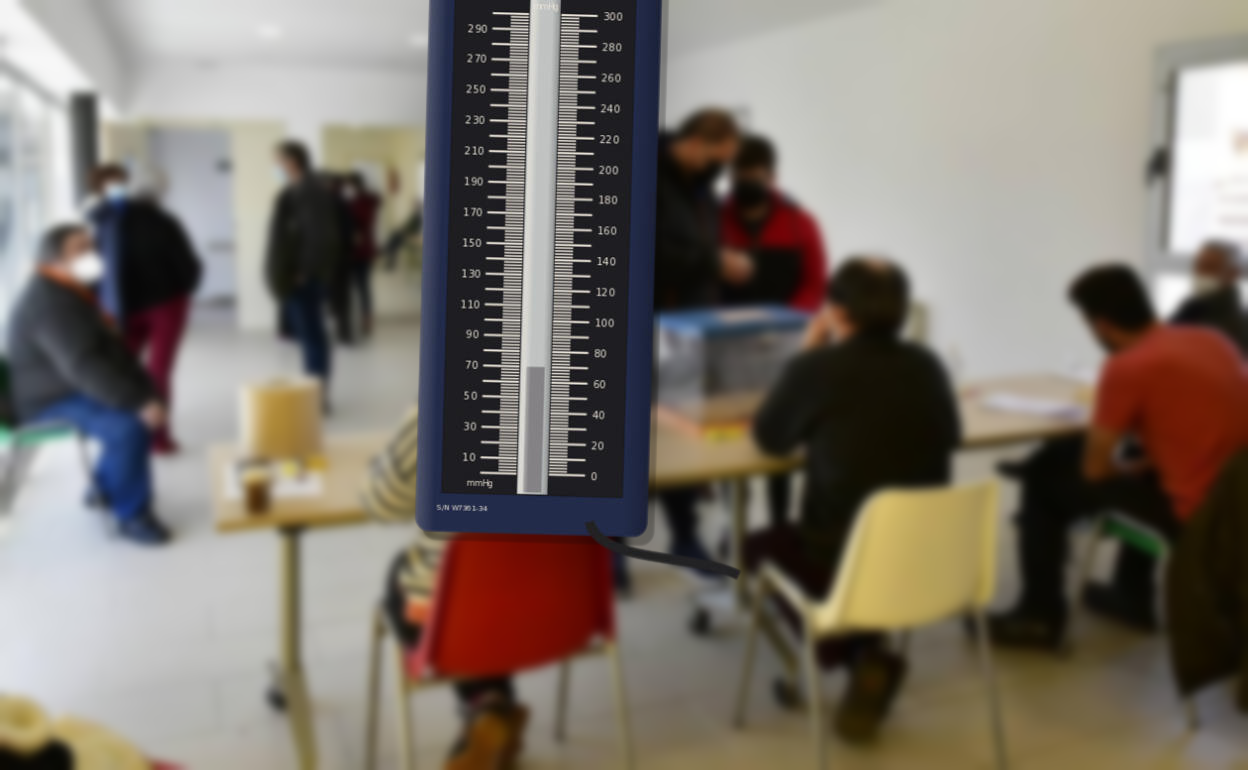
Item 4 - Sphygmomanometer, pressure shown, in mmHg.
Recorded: 70 mmHg
